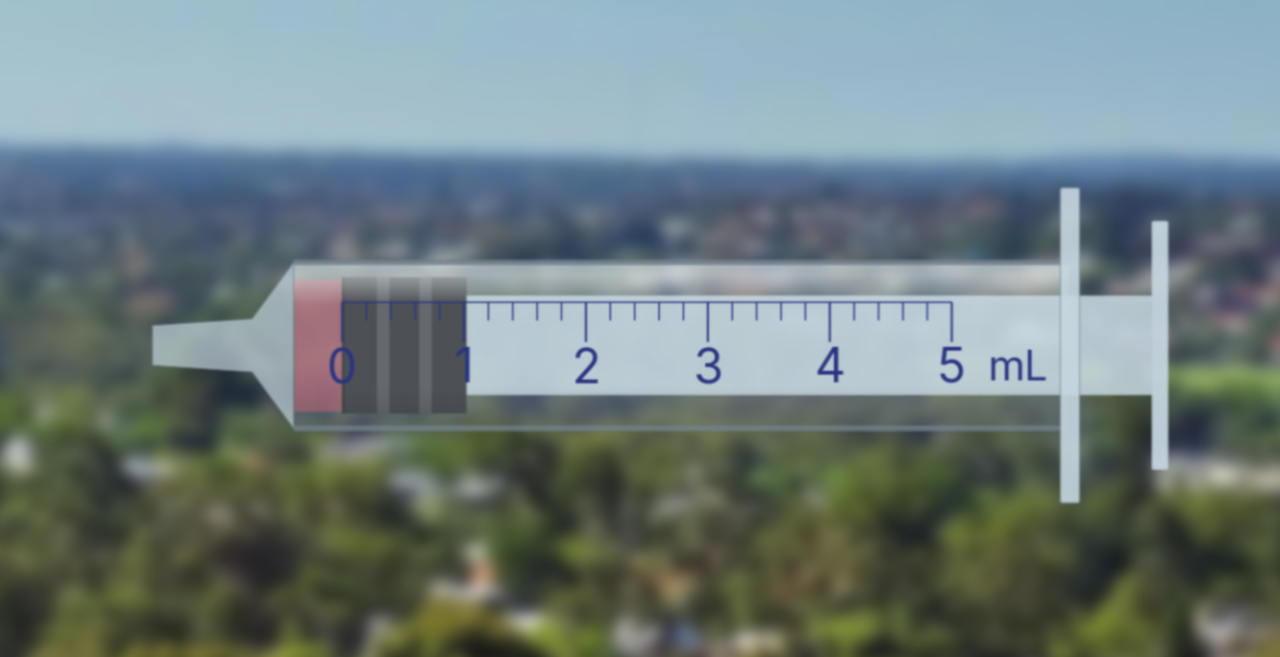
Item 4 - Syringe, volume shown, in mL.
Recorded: 0 mL
